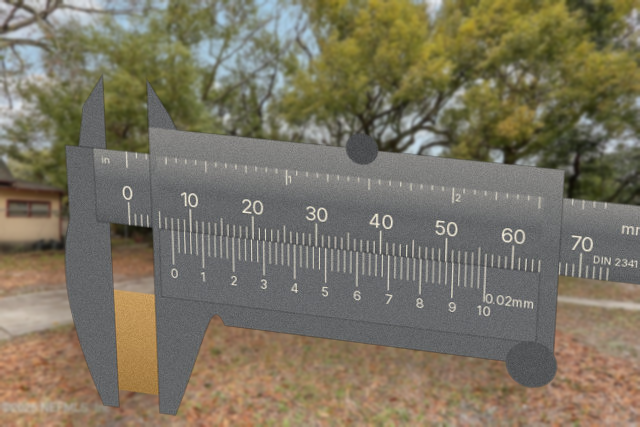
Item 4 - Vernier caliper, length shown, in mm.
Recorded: 7.0 mm
